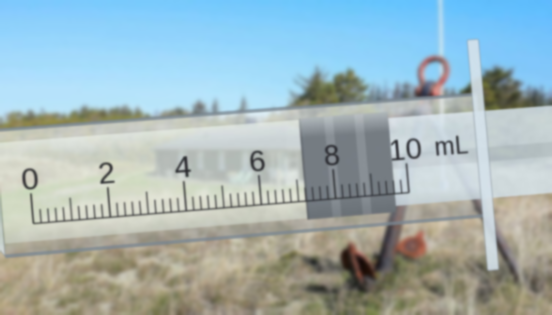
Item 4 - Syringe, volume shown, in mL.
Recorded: 7.2 mL
